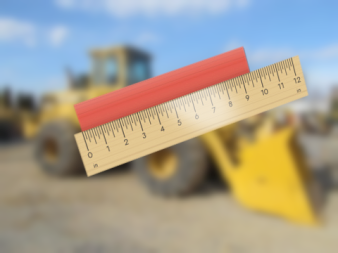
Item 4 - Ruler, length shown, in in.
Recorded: 9.5 in
